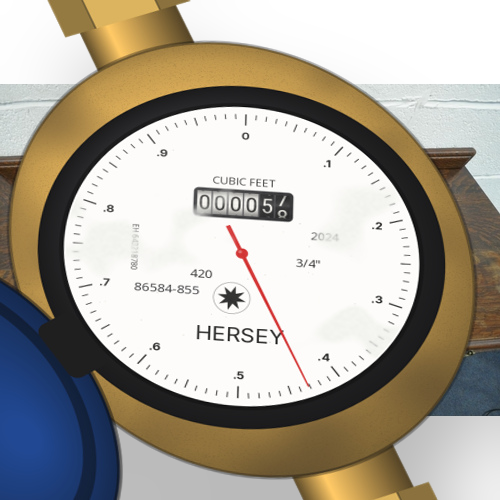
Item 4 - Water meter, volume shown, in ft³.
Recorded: 57.43 ft³
